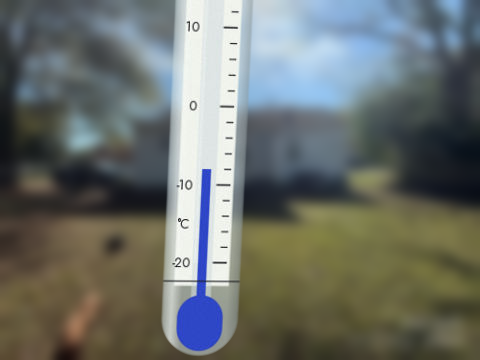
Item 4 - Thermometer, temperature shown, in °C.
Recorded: -8 °C
